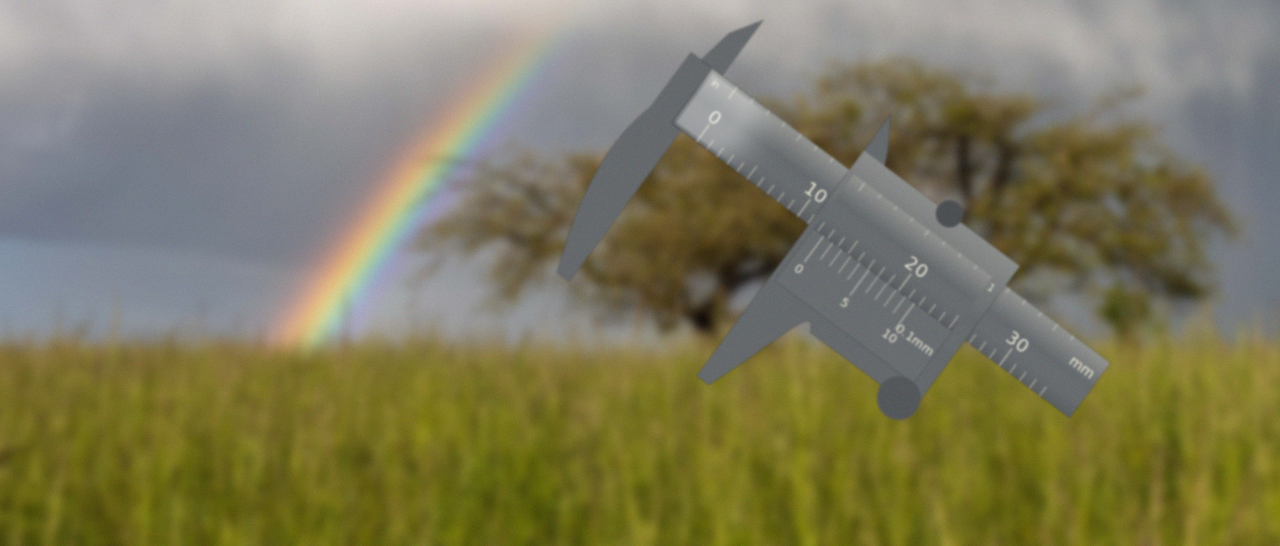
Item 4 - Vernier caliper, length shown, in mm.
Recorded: 12.6 mm
